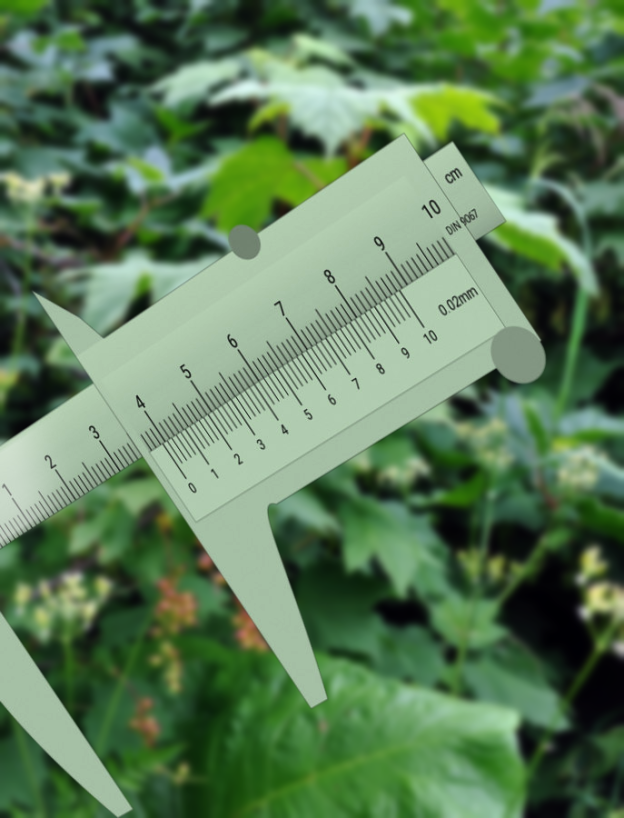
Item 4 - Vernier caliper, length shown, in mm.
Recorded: 39.4 mm
